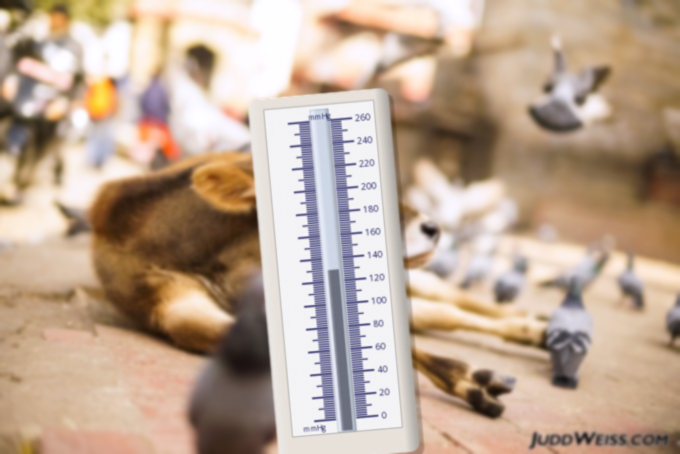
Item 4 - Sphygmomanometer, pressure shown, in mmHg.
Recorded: 130 mmHg
